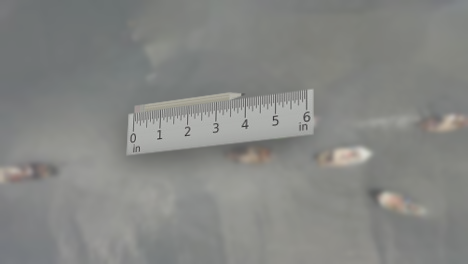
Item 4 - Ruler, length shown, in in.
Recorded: 4 in
